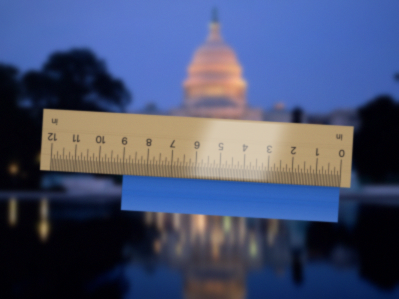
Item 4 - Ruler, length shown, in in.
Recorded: 9 in
